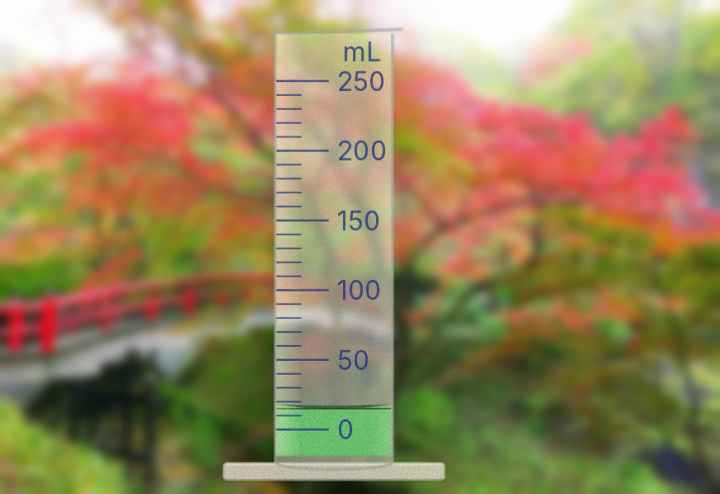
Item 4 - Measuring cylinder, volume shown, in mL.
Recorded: 15 mL
